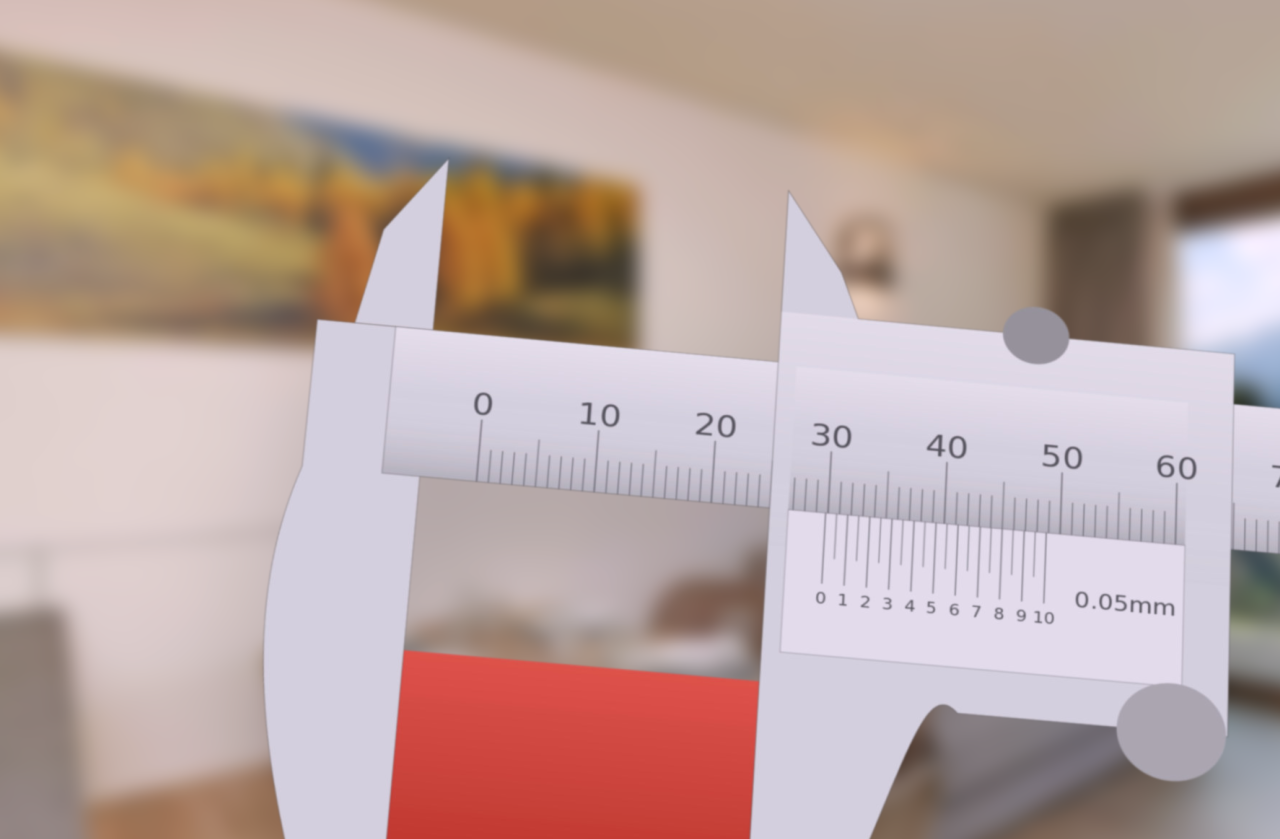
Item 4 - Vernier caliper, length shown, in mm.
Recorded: 29.8 mm
